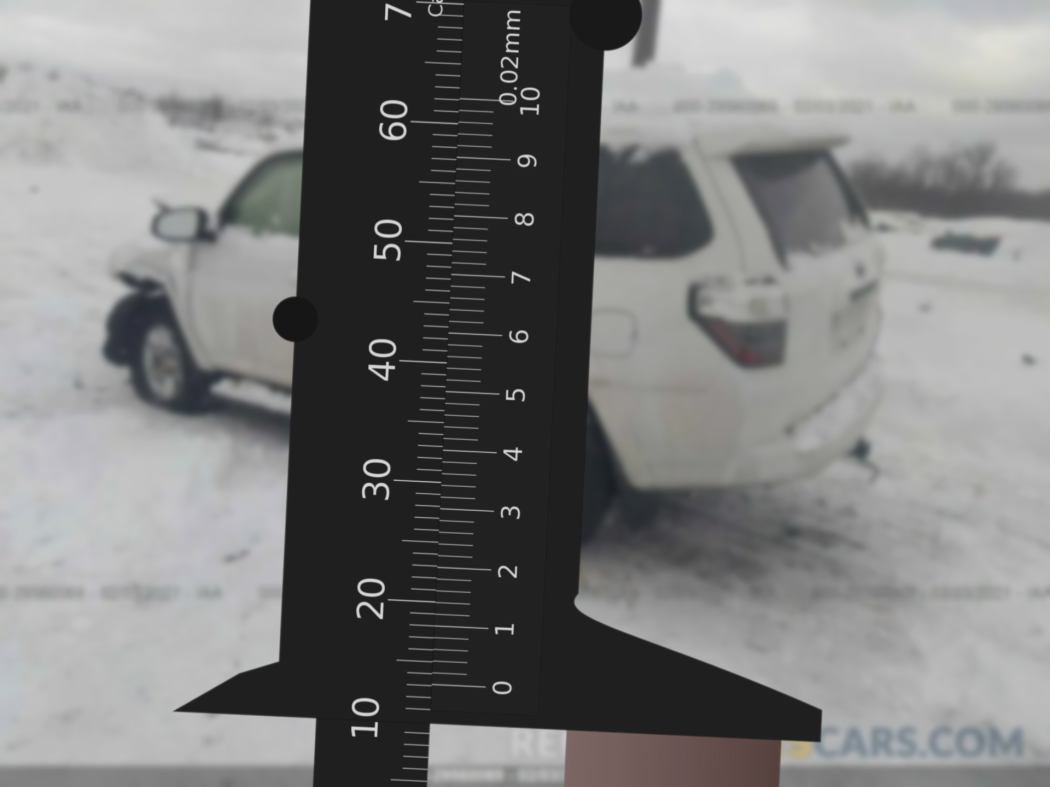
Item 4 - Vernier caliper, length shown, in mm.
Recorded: 13.1 mm
